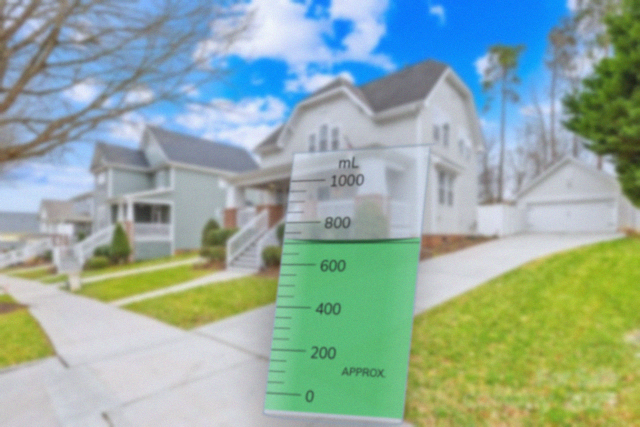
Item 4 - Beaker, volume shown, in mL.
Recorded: 700 mL
